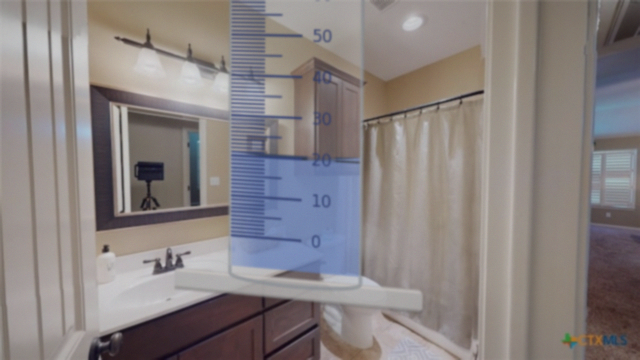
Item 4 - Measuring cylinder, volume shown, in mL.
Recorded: 20 mL
